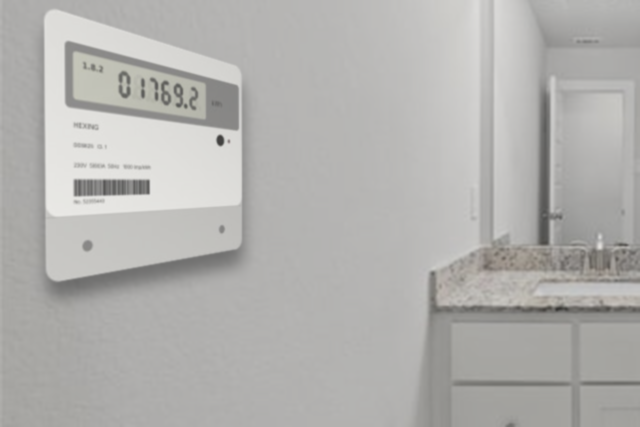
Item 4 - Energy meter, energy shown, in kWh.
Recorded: 1769.2 kWh
